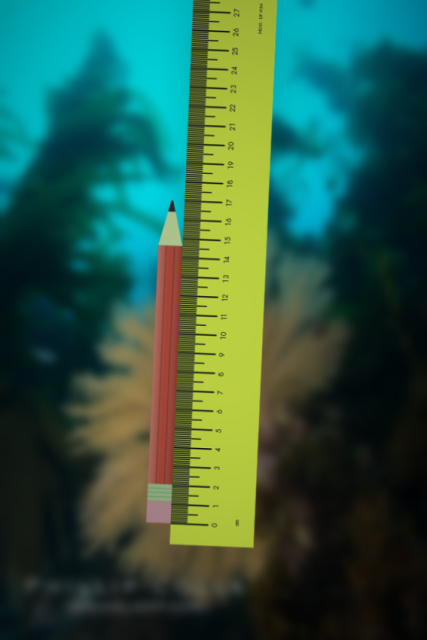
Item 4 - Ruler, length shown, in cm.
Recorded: 17 cm
